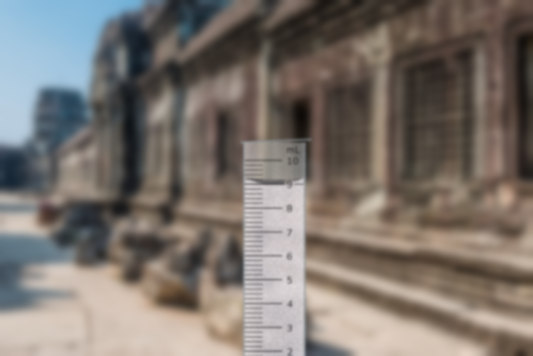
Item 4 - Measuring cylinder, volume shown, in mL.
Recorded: 9 mL
